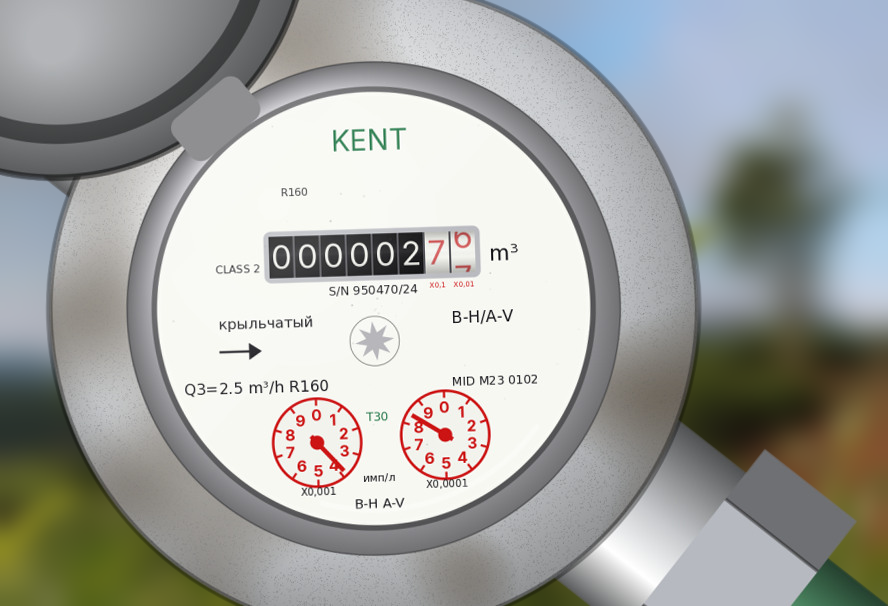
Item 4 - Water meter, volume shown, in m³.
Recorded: 2.7638 m³
